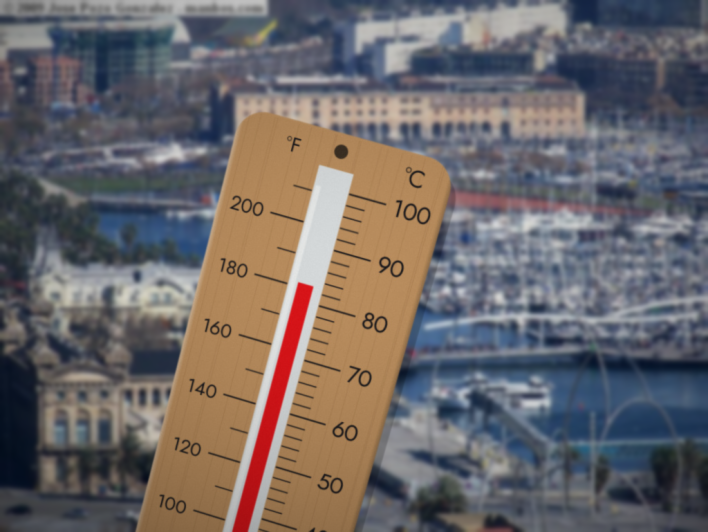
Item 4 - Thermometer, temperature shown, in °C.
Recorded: 83 °C
